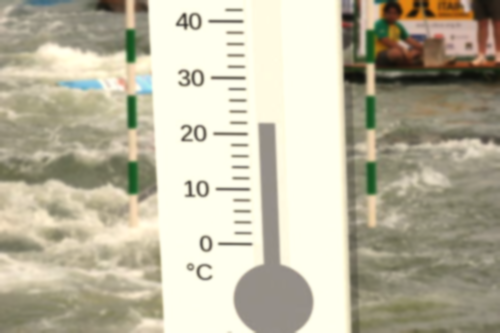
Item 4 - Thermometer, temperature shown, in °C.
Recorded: 22 °C
